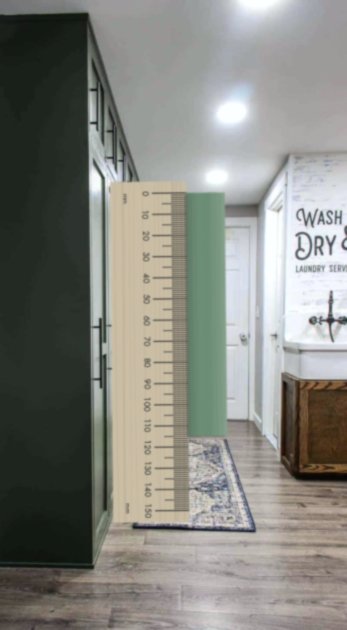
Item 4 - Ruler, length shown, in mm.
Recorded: 115 mm
